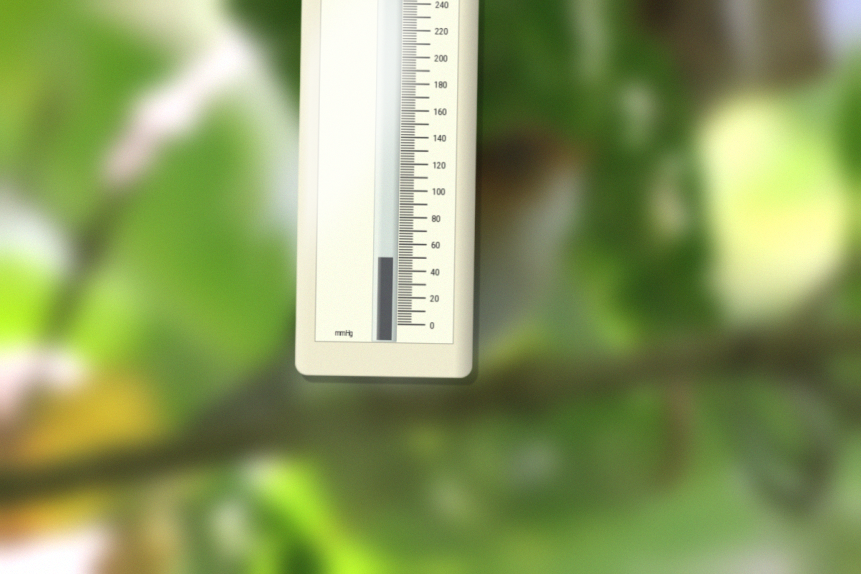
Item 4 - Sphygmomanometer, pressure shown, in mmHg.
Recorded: 50 mmHg
